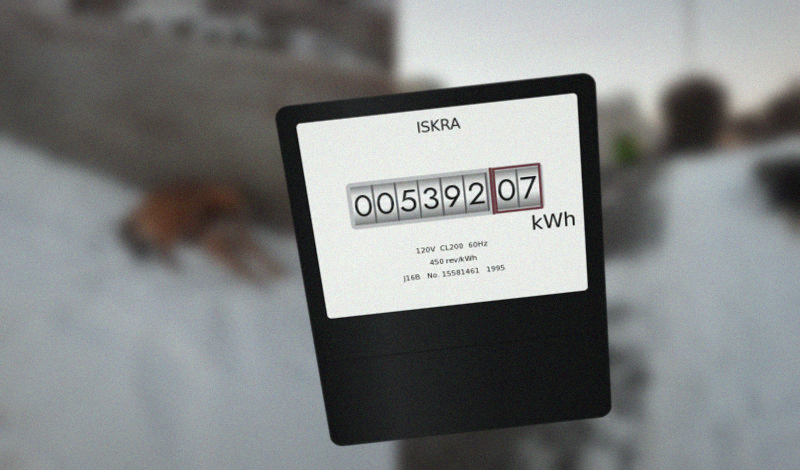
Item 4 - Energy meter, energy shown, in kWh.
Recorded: 5392.07 kWh
